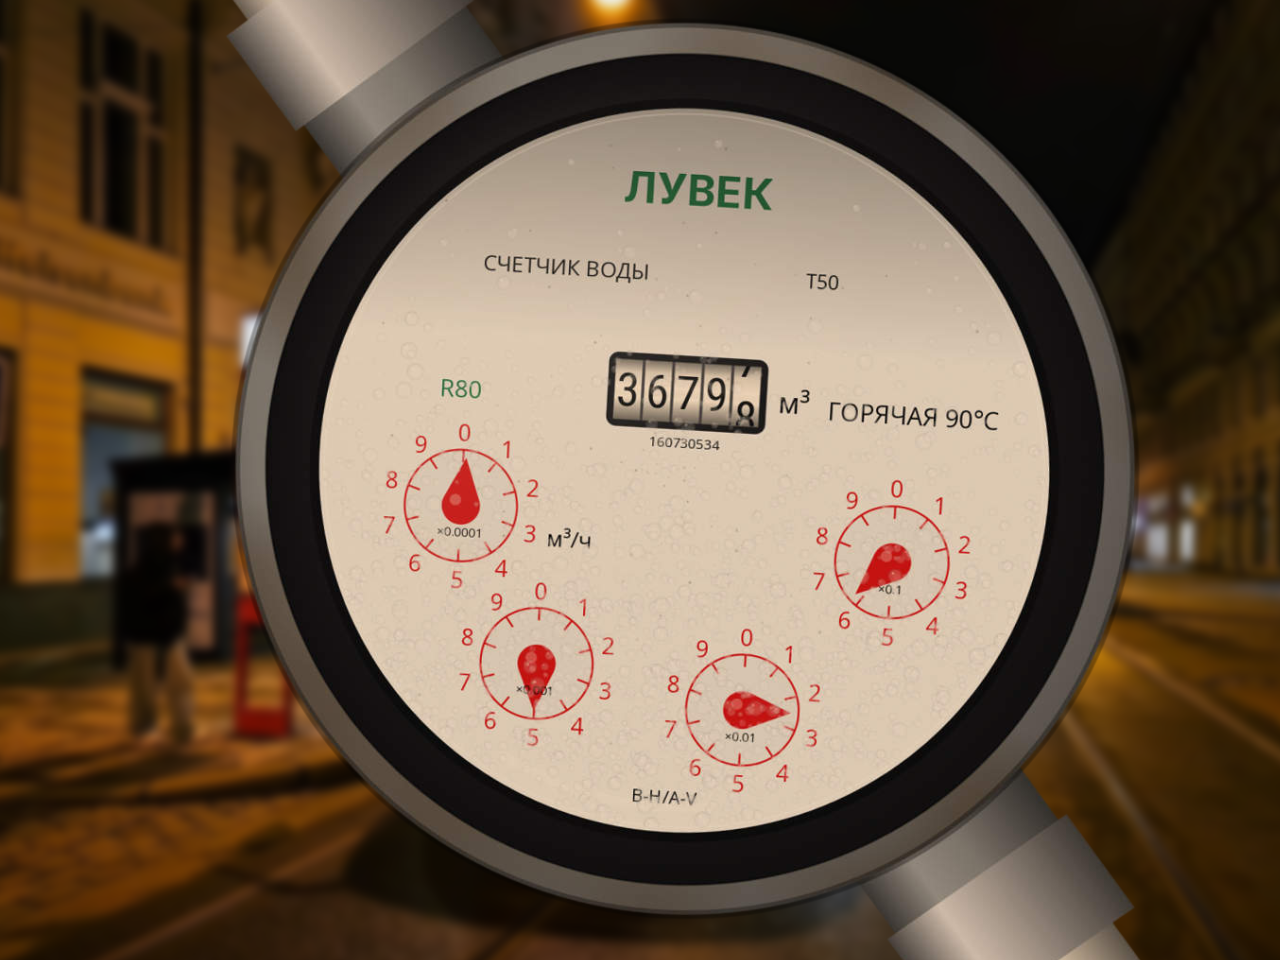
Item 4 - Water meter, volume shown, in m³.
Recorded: 36797.6250 m³
